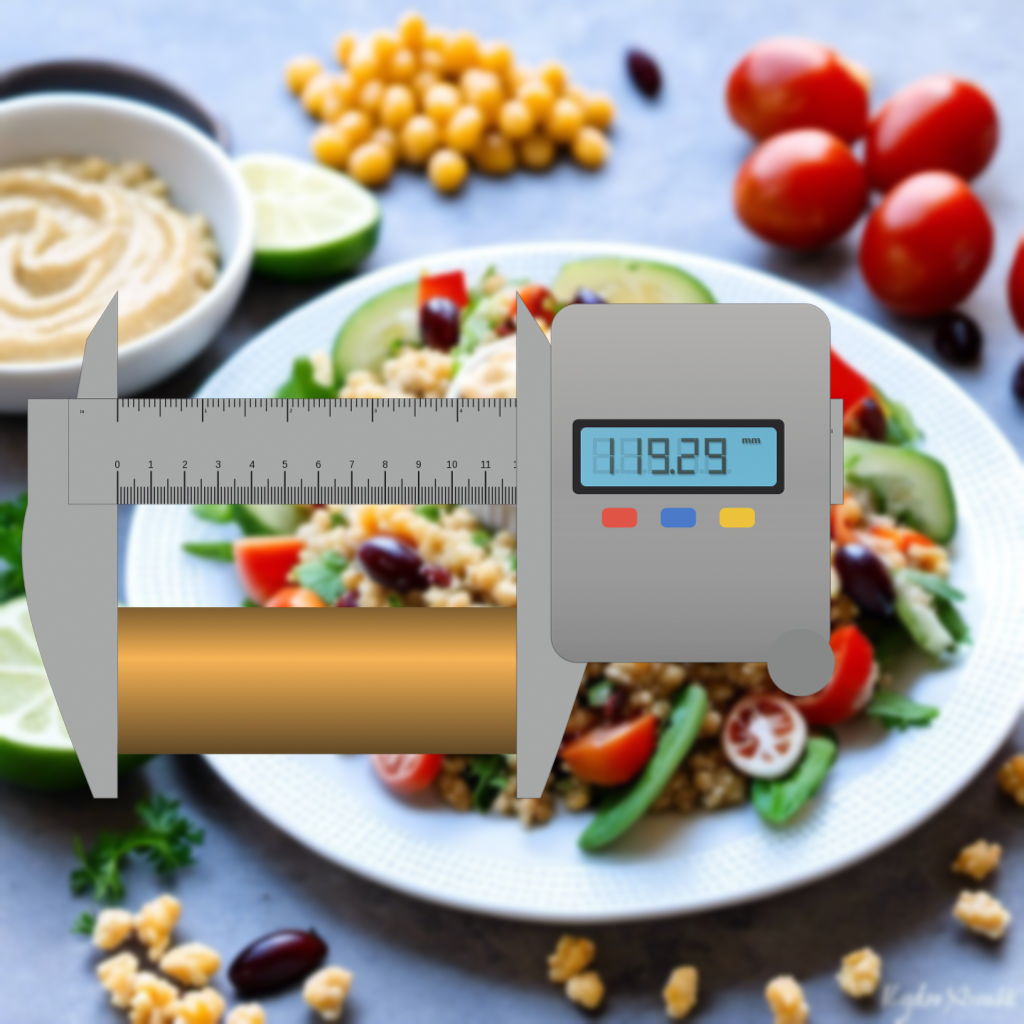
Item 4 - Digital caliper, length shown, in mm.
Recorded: 119.29 mm
